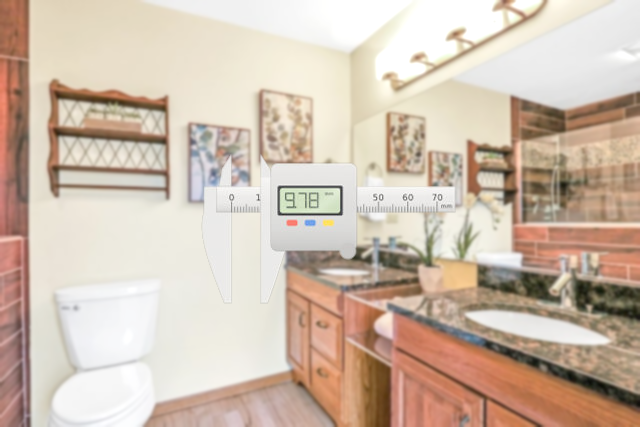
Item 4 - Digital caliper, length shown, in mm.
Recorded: 9.78 mm
